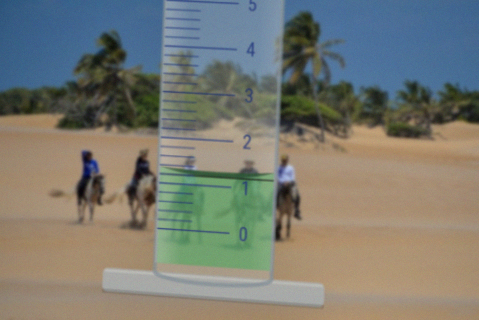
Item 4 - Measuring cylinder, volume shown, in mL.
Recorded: 1.2 mL
